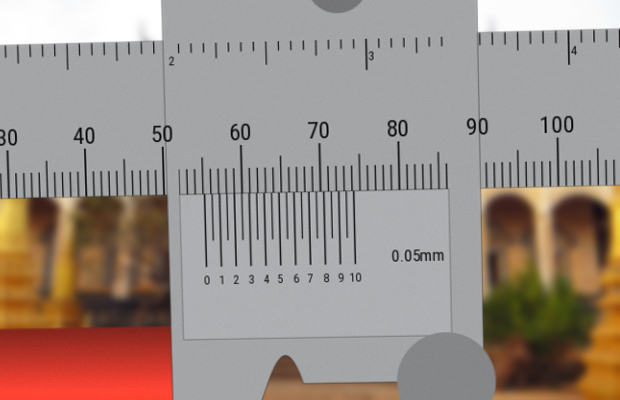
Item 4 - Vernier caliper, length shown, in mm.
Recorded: 55.2 mm
